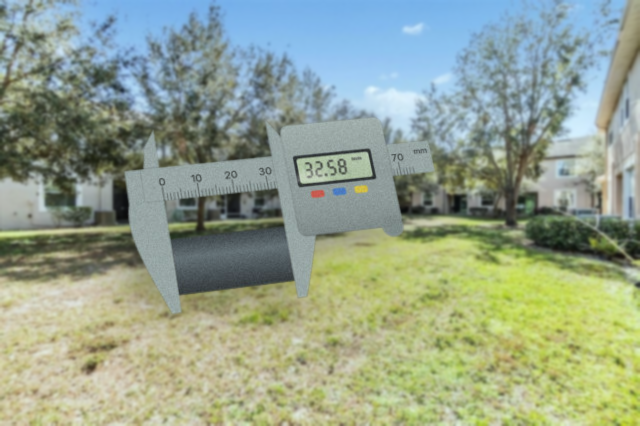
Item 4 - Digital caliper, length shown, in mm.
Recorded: 32.58 mm
